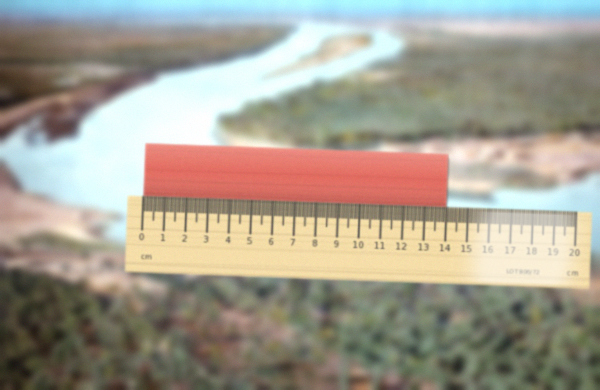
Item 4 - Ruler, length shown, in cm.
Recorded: 14 cm
